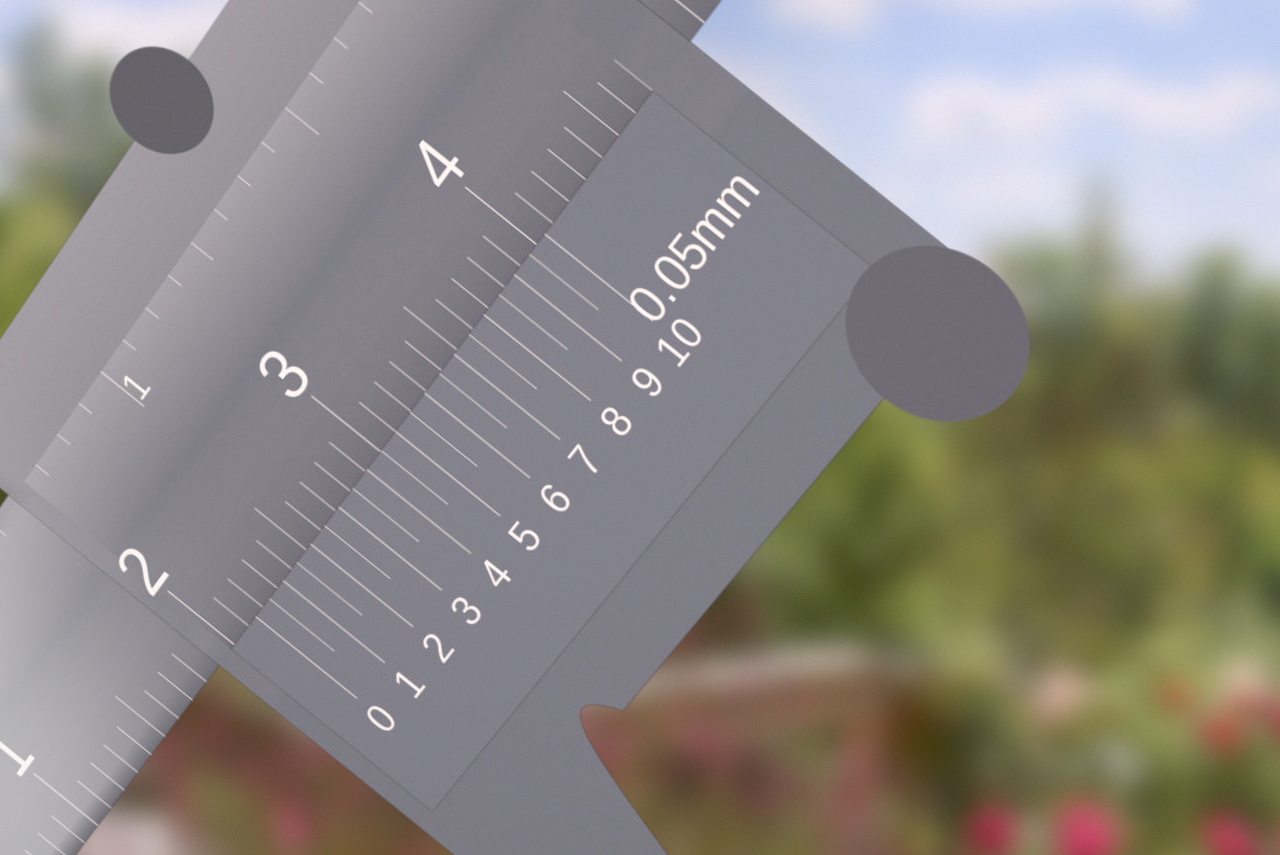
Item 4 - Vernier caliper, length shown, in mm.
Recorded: 21.5 mm
